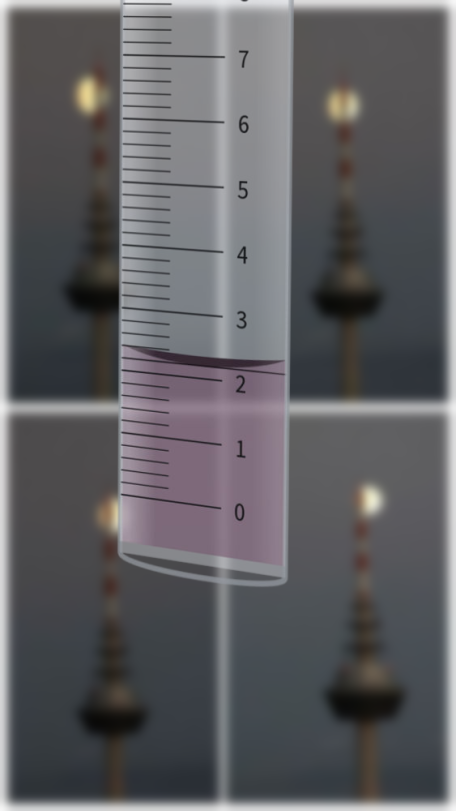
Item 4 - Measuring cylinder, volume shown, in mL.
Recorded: 2.2 mL
